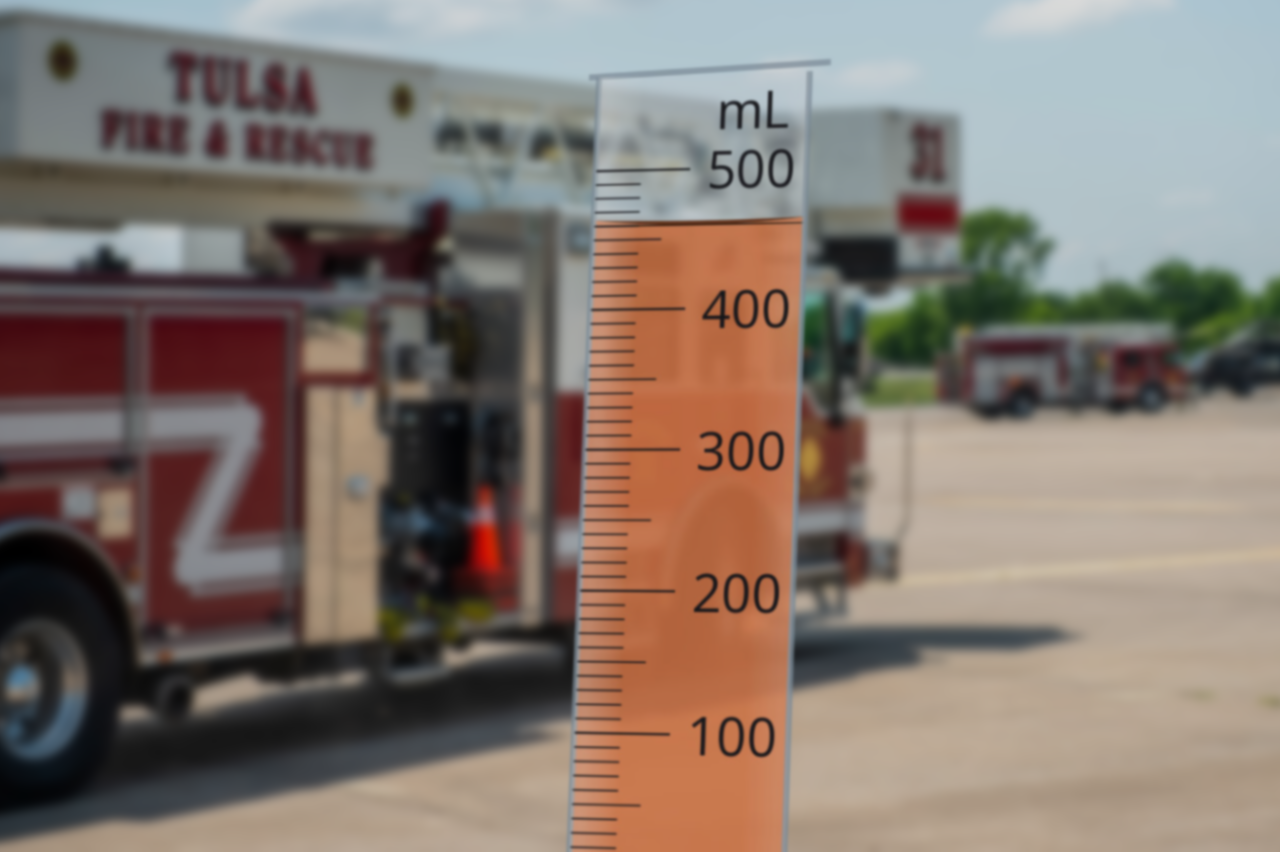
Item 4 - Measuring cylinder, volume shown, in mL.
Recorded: 460 mL
